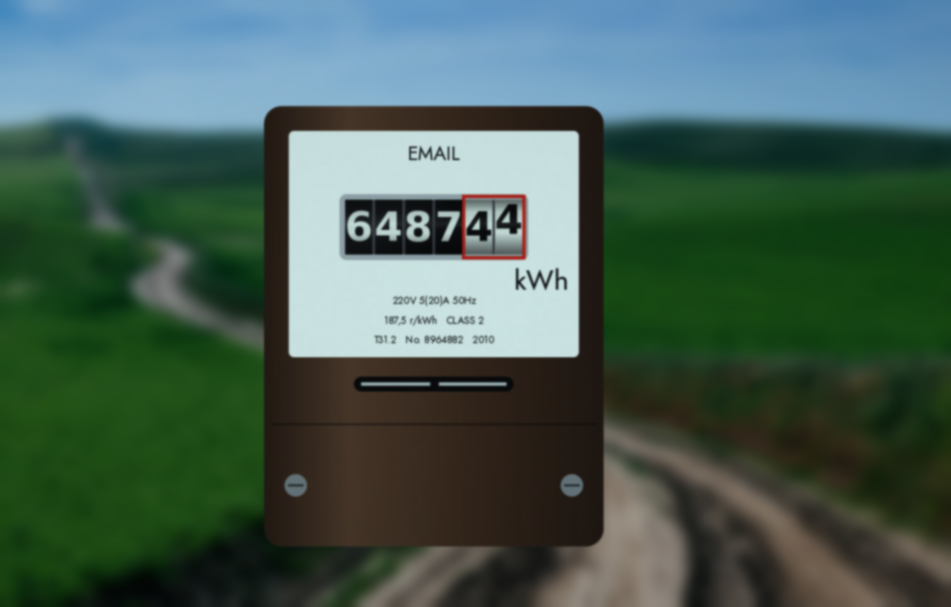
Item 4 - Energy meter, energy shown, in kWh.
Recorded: 6487.44 kWh
